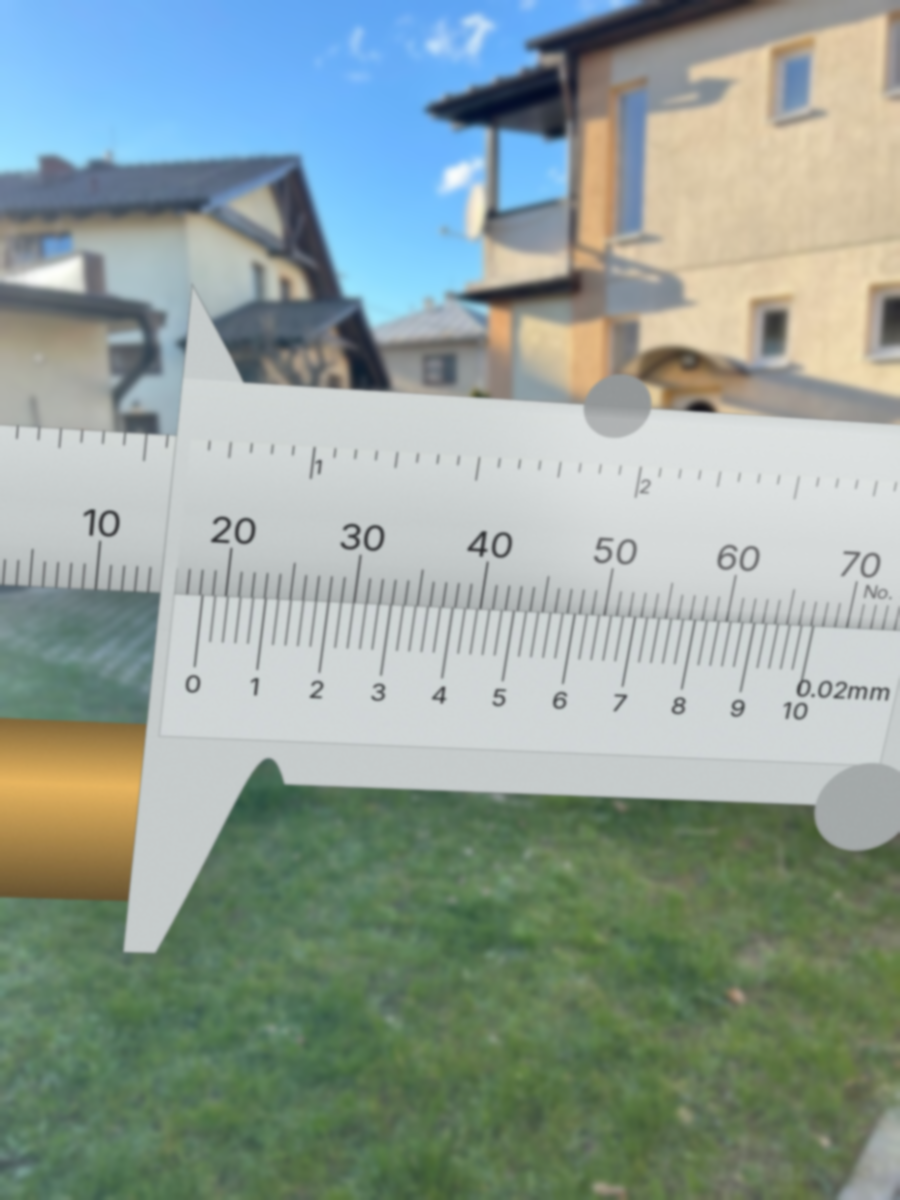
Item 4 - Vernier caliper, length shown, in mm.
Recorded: 18.2 mm
